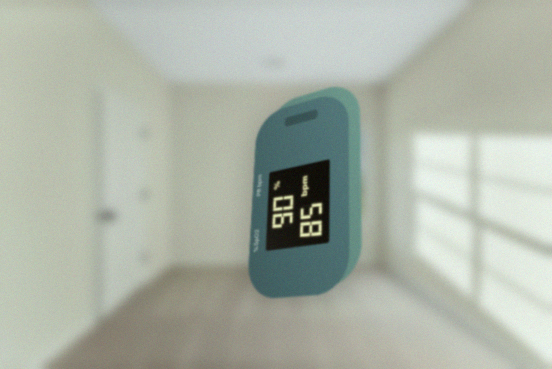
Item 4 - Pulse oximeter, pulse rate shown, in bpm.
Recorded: 85 bpm
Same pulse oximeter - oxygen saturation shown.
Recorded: 90 %
